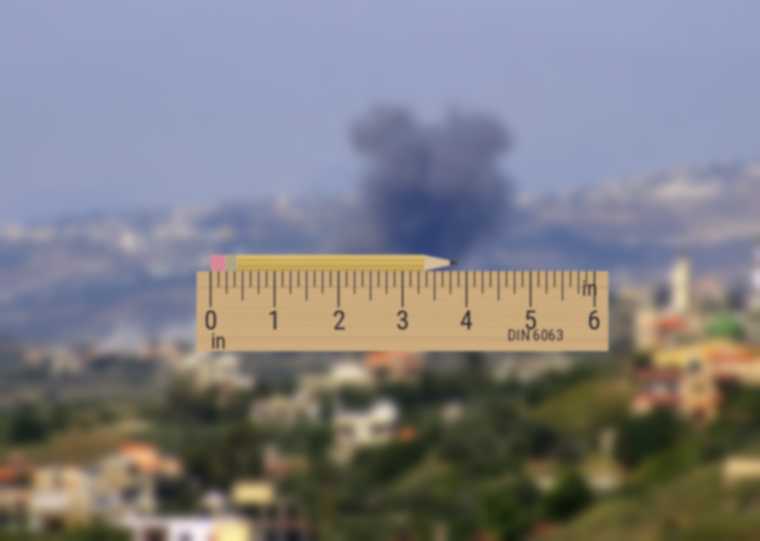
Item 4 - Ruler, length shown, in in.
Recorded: 3.875 in
